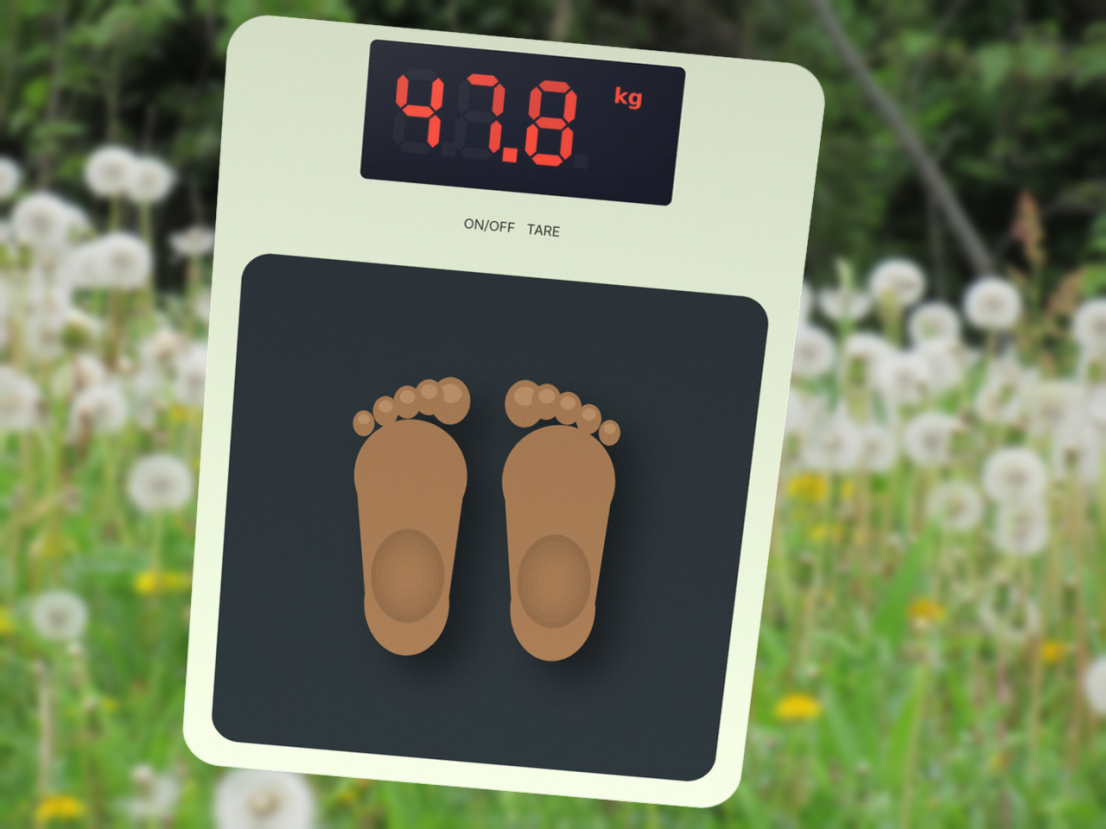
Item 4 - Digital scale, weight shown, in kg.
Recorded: 47.8 kg
